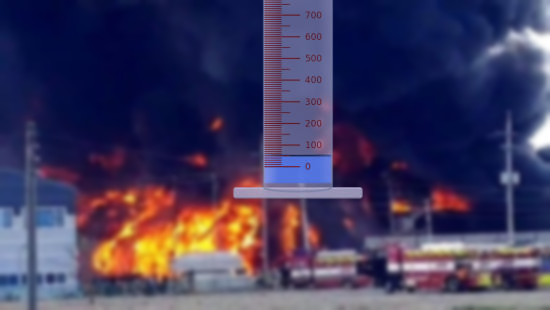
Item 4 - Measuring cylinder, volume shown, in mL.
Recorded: 50 mL
